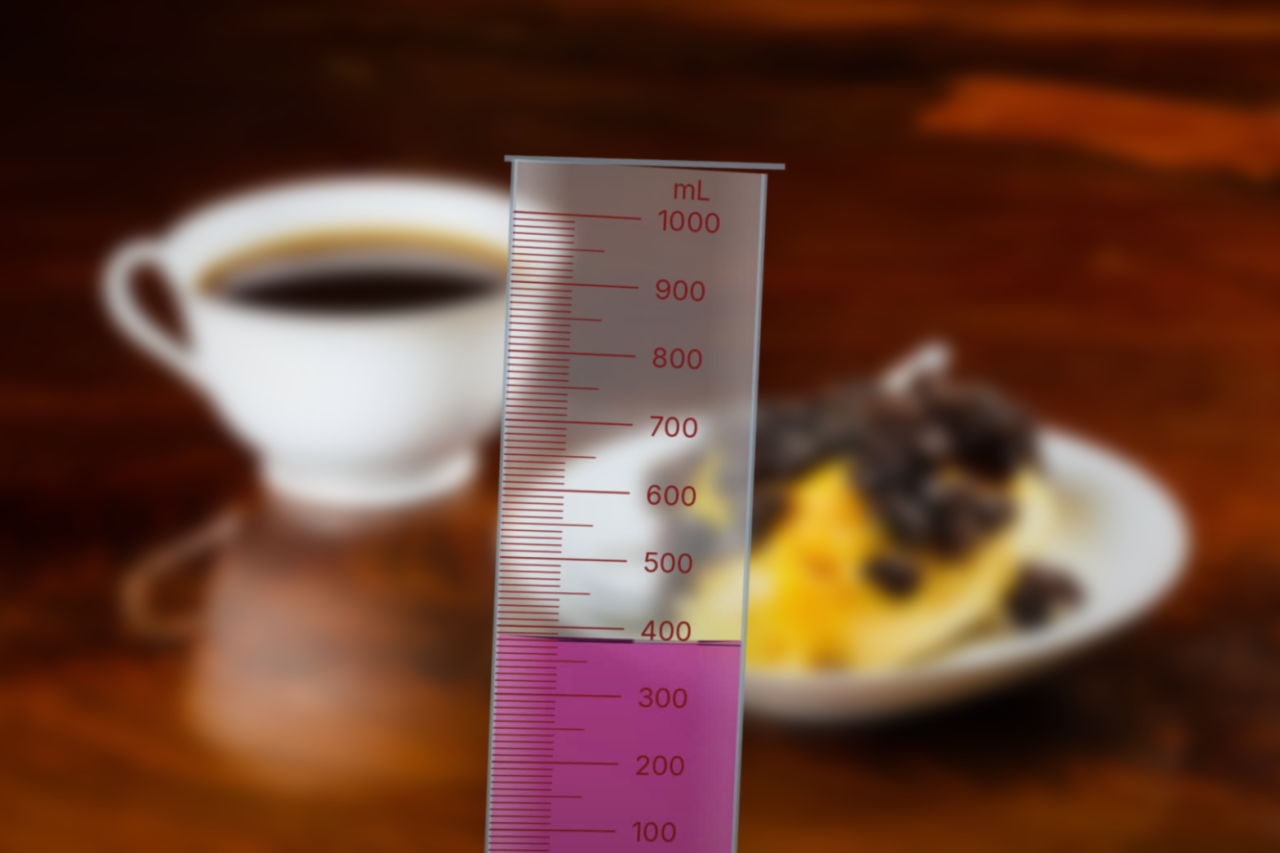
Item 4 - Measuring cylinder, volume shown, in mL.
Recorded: 380 mL
